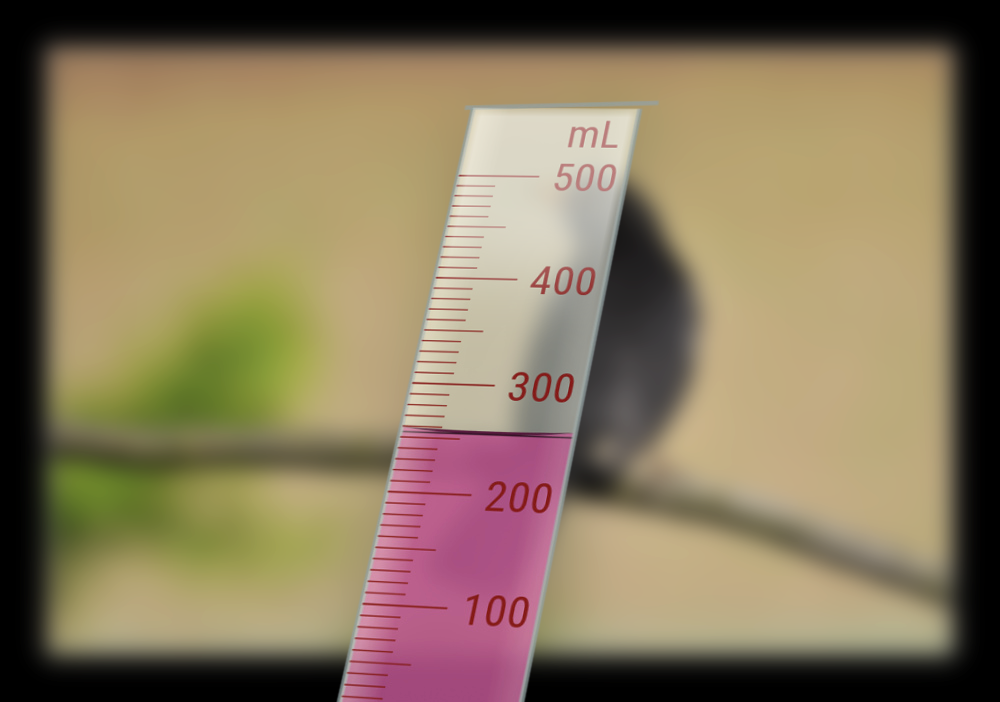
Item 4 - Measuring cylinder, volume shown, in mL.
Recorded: 255 mL
